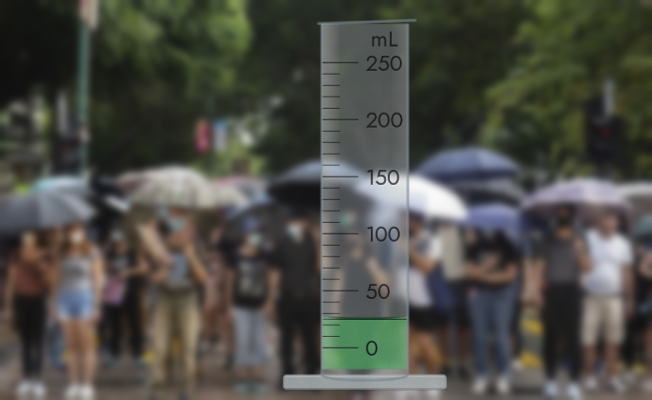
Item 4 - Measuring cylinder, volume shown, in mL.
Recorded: 25 mL
